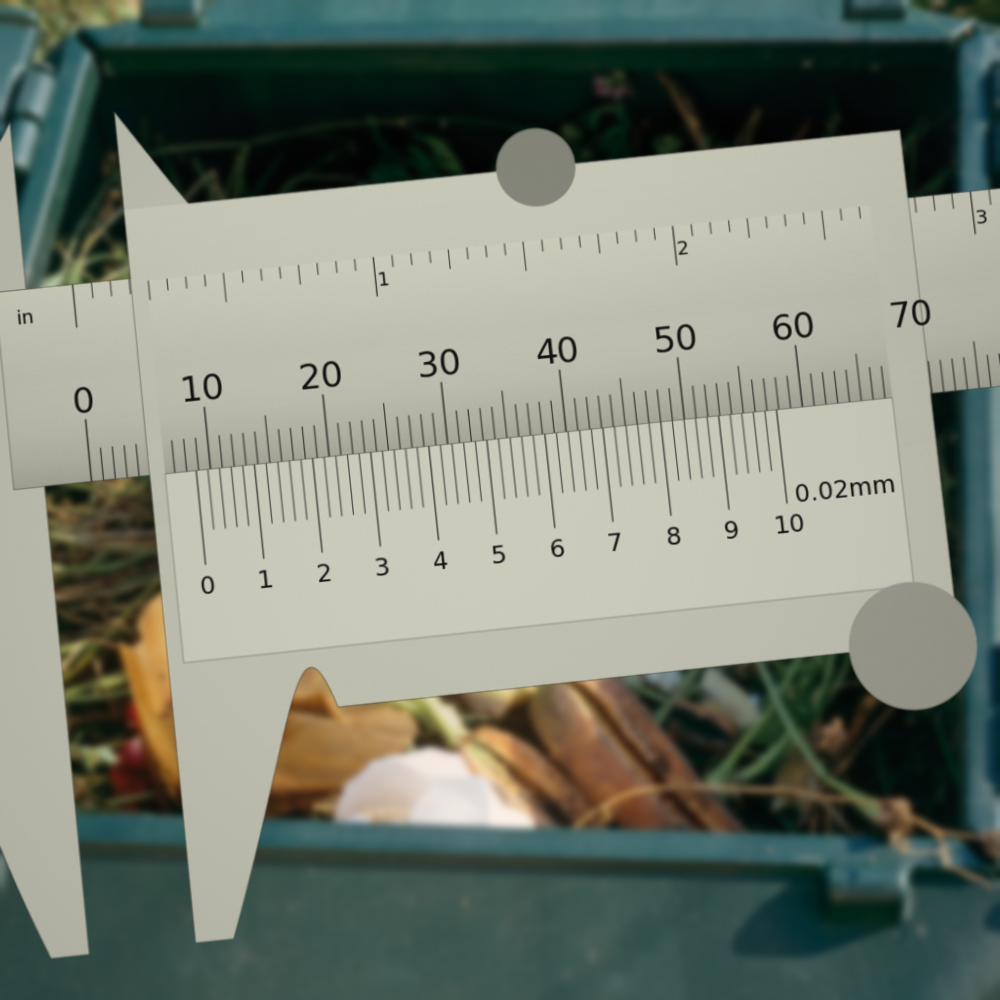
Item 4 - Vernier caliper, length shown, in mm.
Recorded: 8.8 mm
